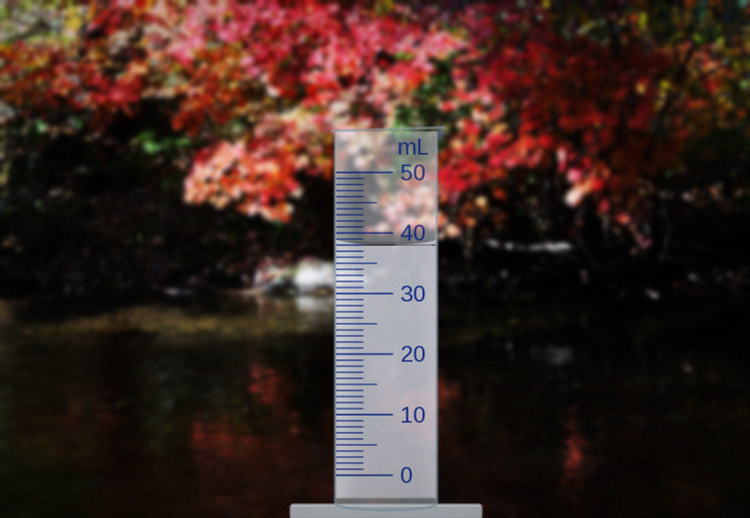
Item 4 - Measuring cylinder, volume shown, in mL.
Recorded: 38 mL
